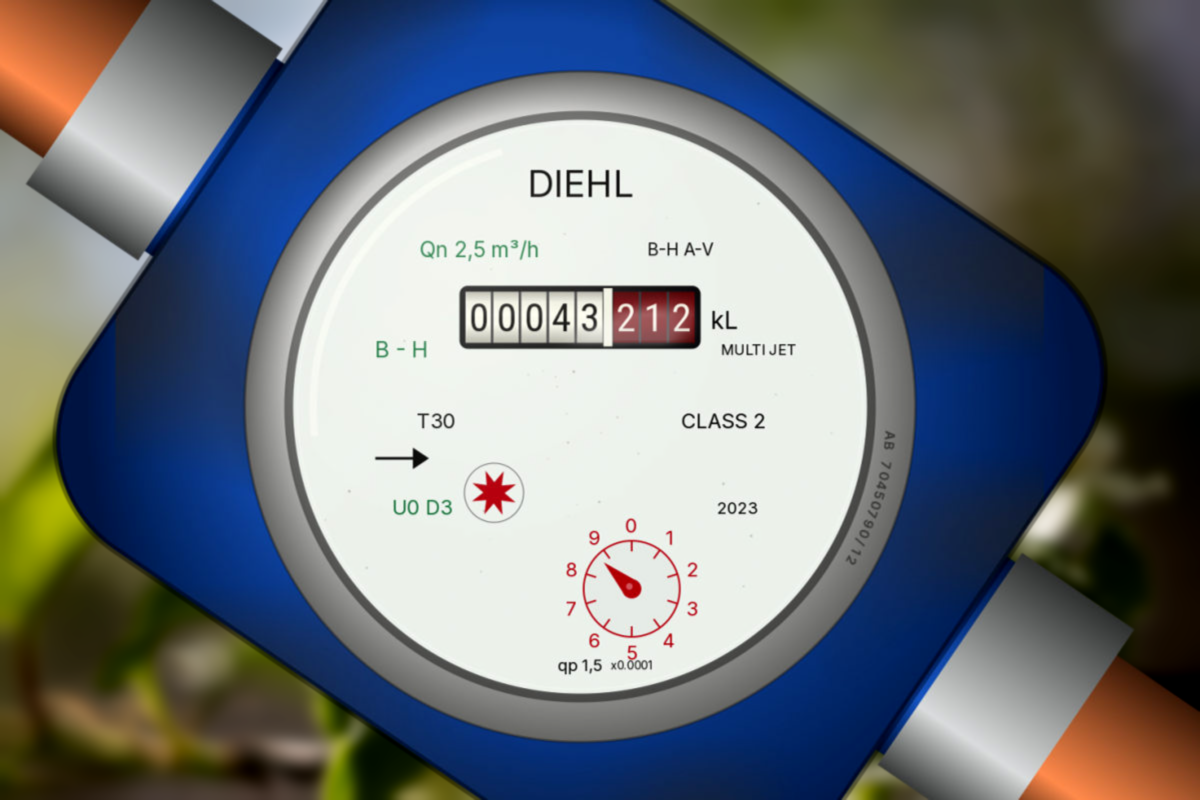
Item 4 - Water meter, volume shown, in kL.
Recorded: 43.2128 kL
